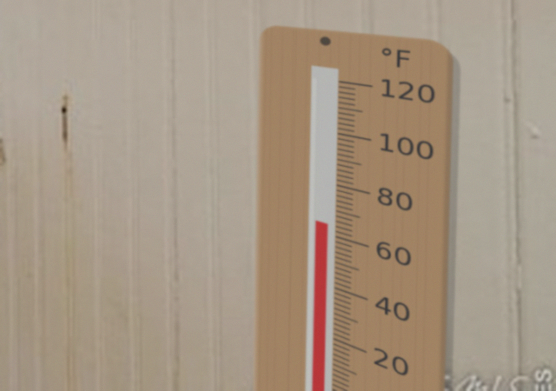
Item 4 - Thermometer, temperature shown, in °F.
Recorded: 64 °F
